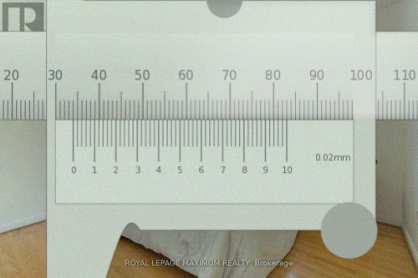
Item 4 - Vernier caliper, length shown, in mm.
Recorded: 34.0 mm
